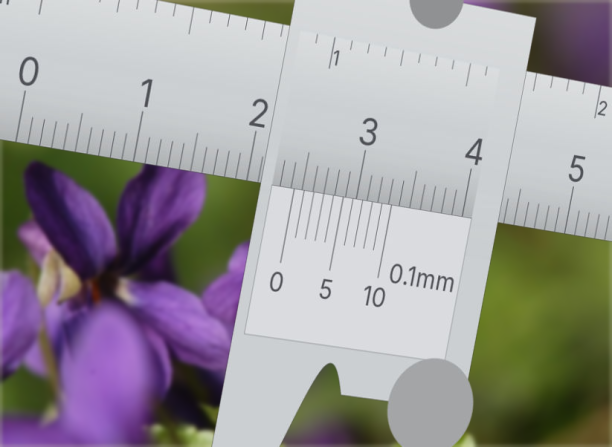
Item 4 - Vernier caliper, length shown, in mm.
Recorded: 24.3 mm
